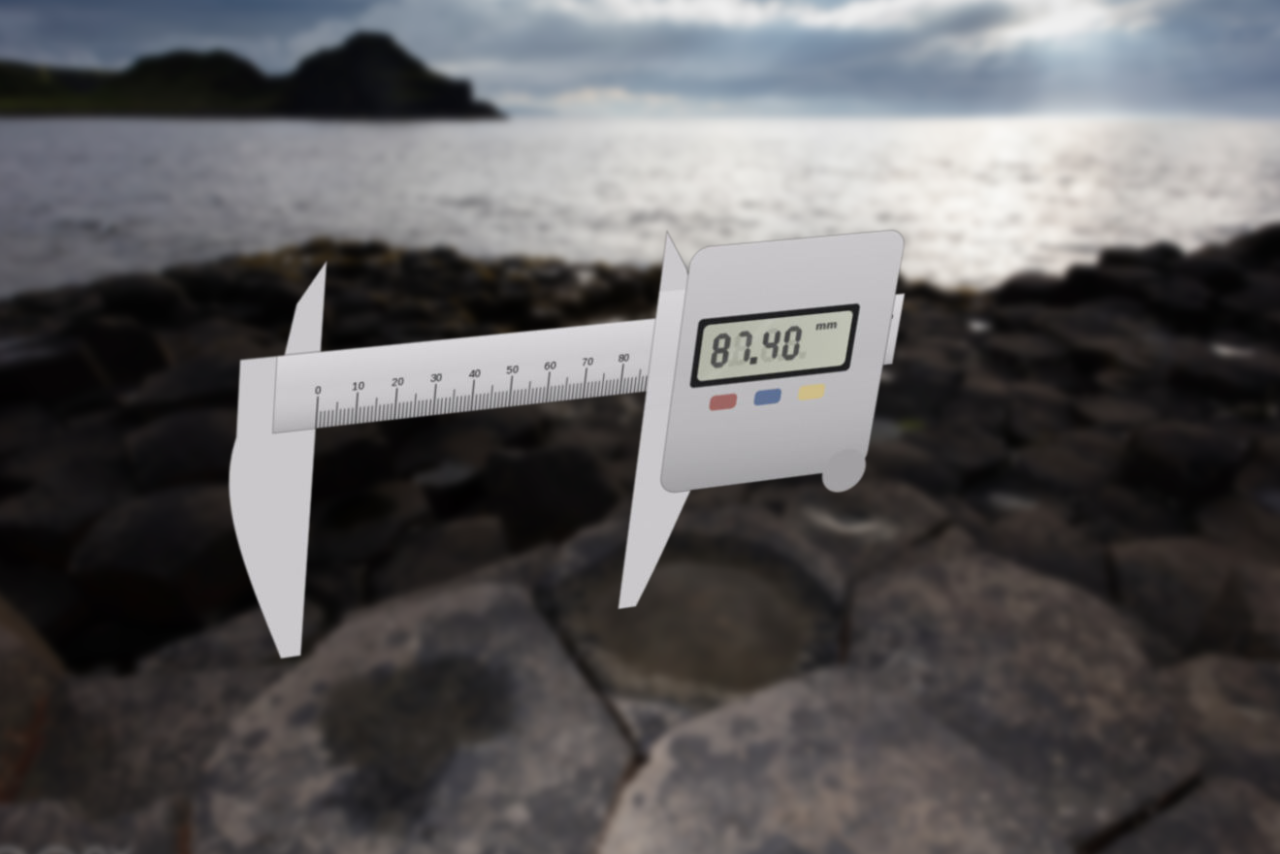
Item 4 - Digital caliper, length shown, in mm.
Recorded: 87.40 mm
